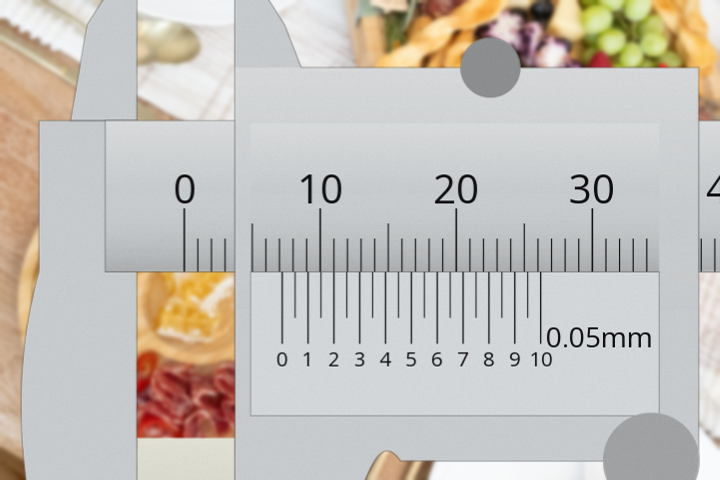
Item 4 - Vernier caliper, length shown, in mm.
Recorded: 7.2 mm
